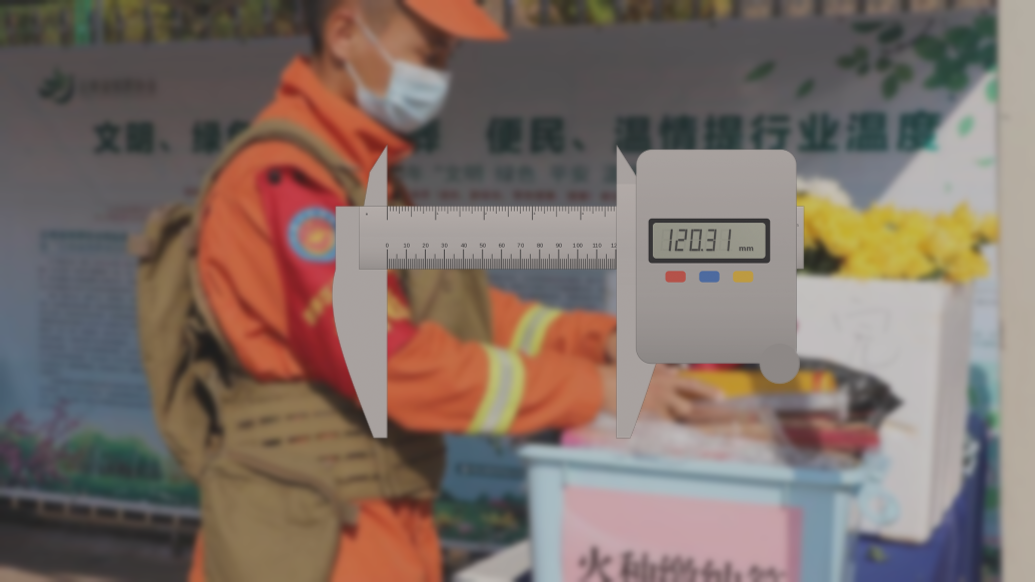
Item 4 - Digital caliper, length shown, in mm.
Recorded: 120.31 mm
